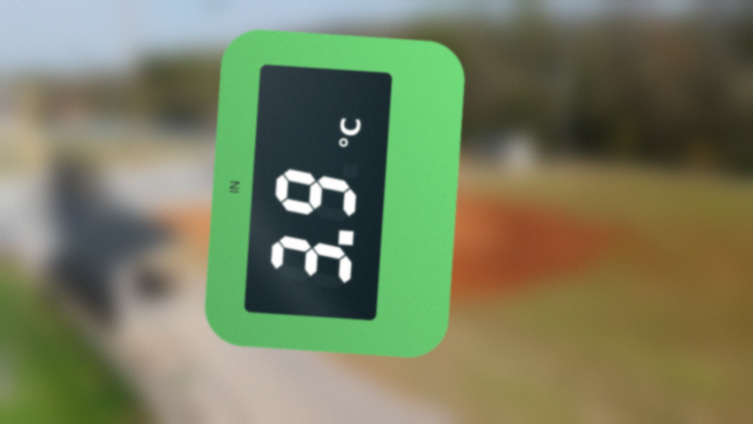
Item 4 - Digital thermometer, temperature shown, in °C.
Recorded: 3.9 °C
